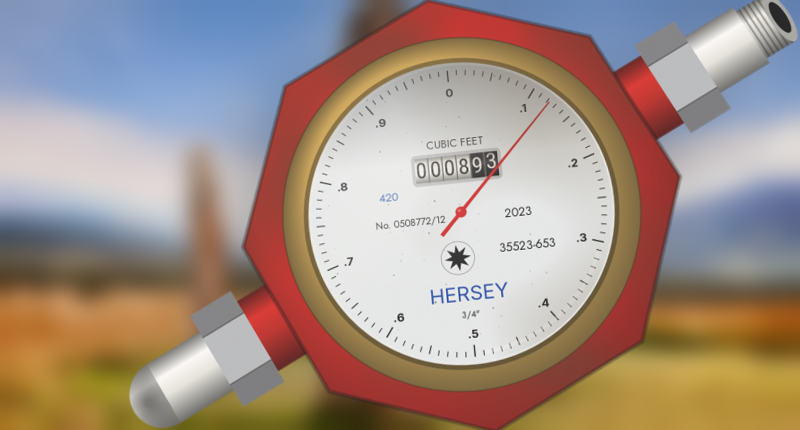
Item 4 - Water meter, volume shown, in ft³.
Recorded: 893.12 ft³
